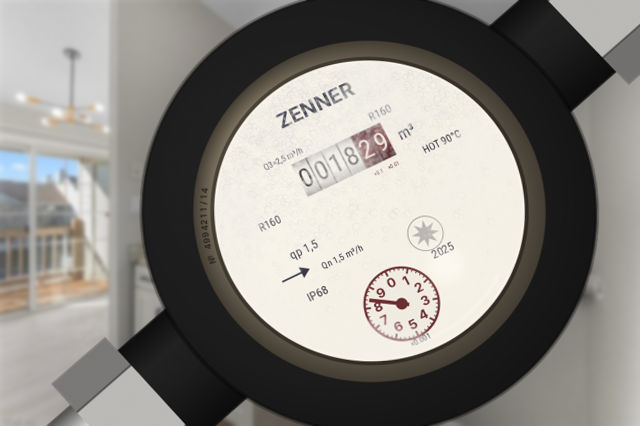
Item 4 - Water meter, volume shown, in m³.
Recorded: 18.298 m³
